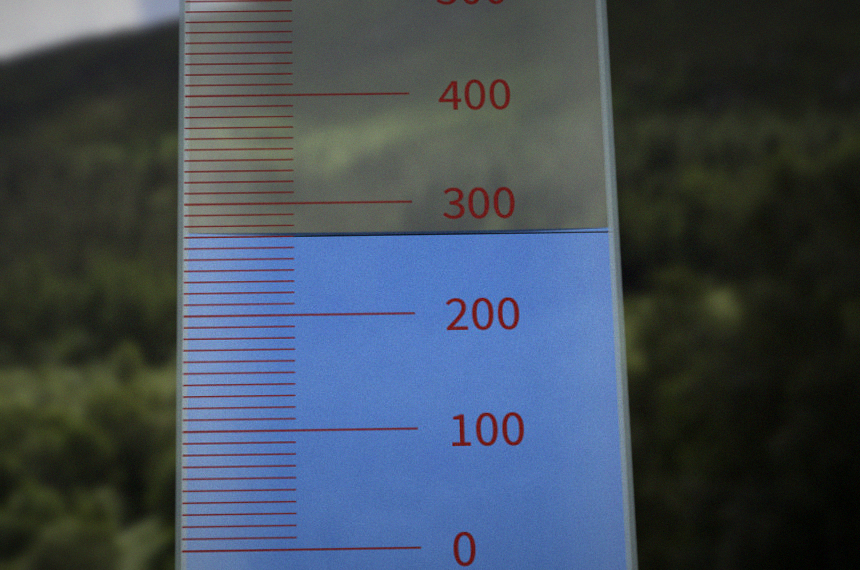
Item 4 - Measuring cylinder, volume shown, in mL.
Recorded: 270 mL
